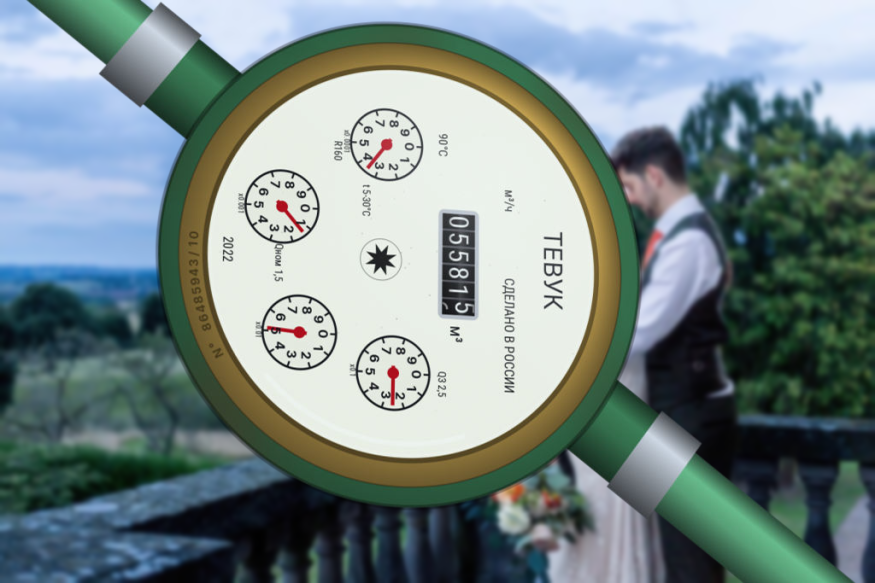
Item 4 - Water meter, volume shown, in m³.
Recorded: 55815.2513 m³
